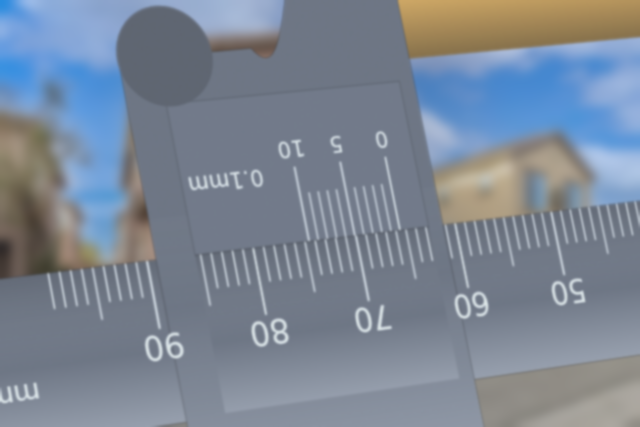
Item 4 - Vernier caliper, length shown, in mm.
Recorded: 65.6 mm
